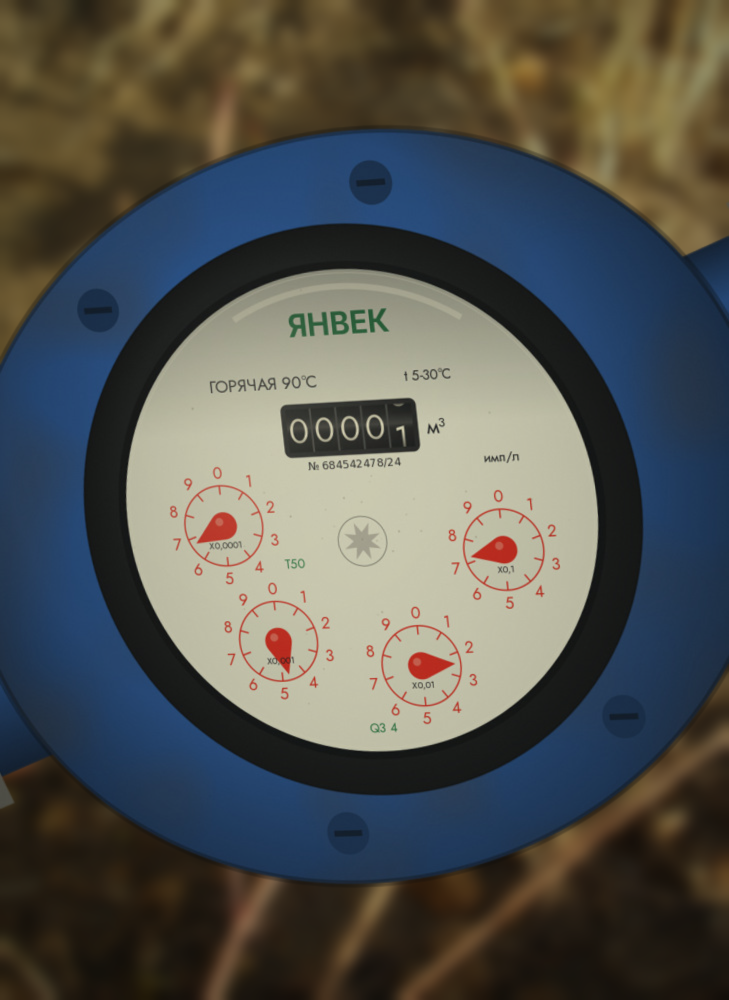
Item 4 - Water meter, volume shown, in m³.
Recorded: 0.7246 m³
